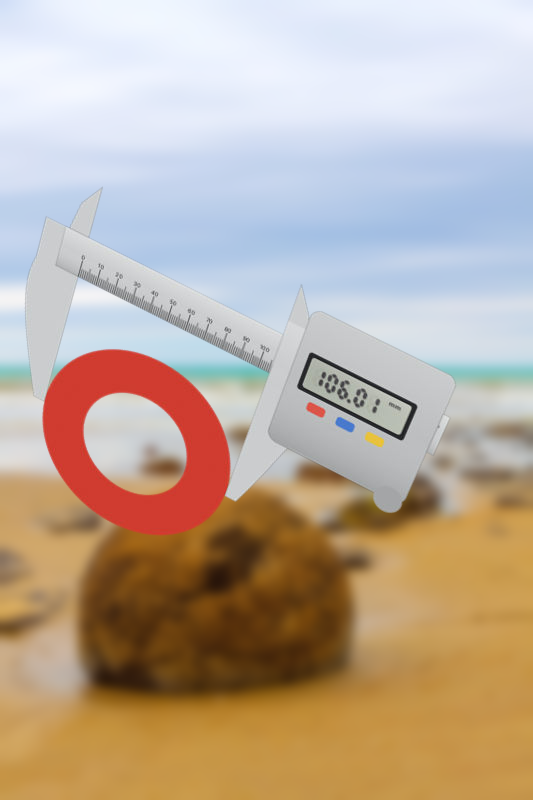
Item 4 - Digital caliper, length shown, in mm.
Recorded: 106.01 mm
